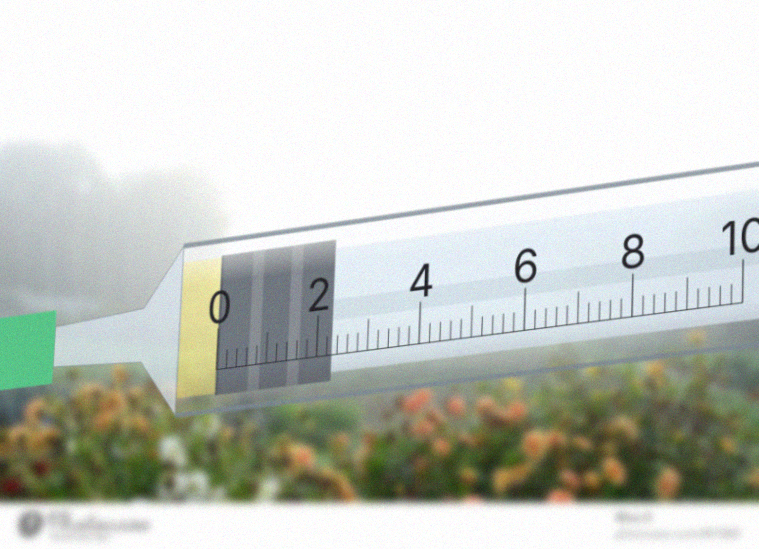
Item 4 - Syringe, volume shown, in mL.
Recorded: 0 mL
